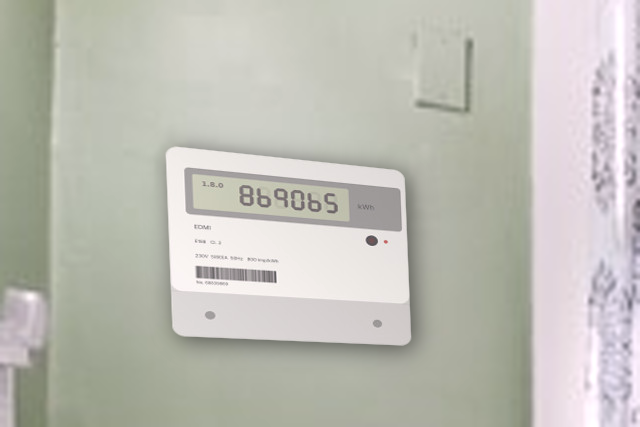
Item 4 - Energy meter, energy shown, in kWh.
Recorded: 869065 kWh
